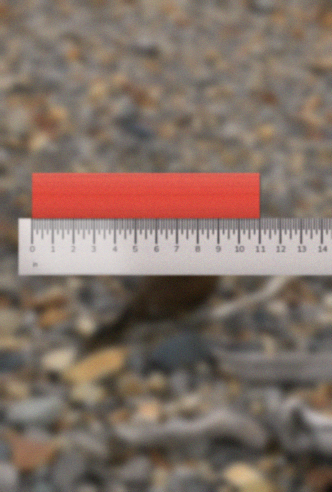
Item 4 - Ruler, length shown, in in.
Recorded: 11 in
